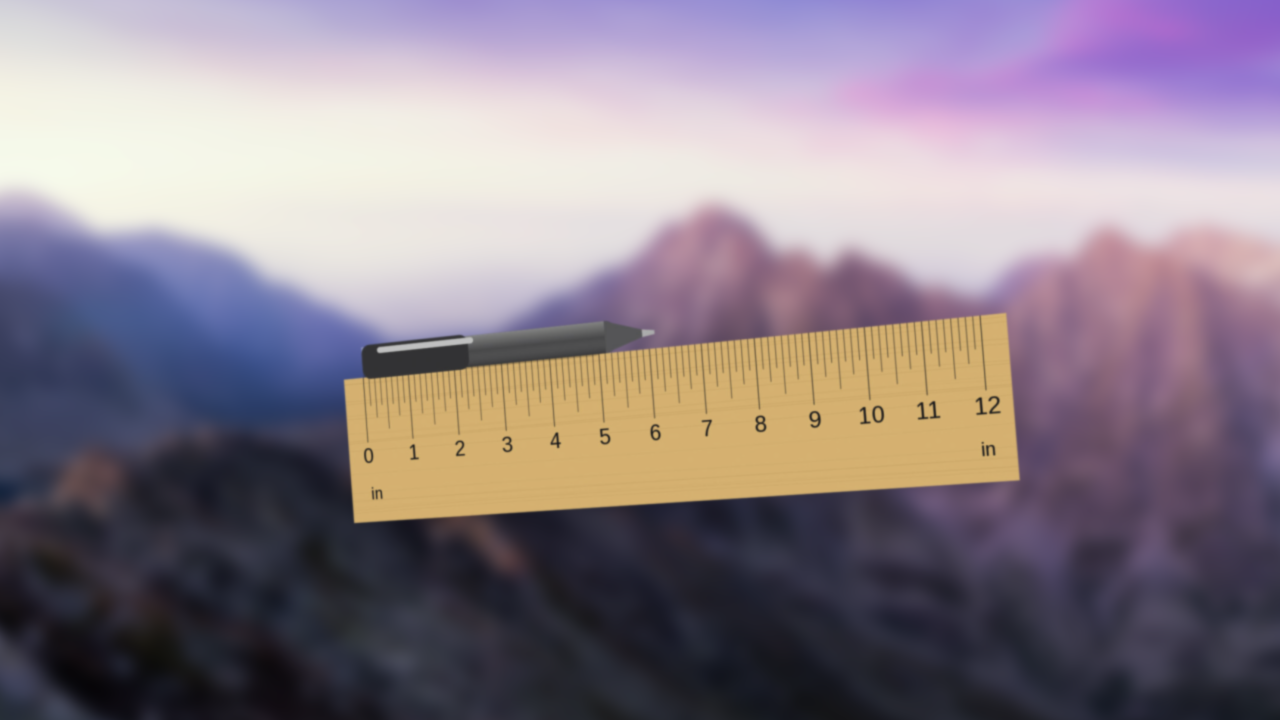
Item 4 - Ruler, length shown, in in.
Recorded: 6.125 in
